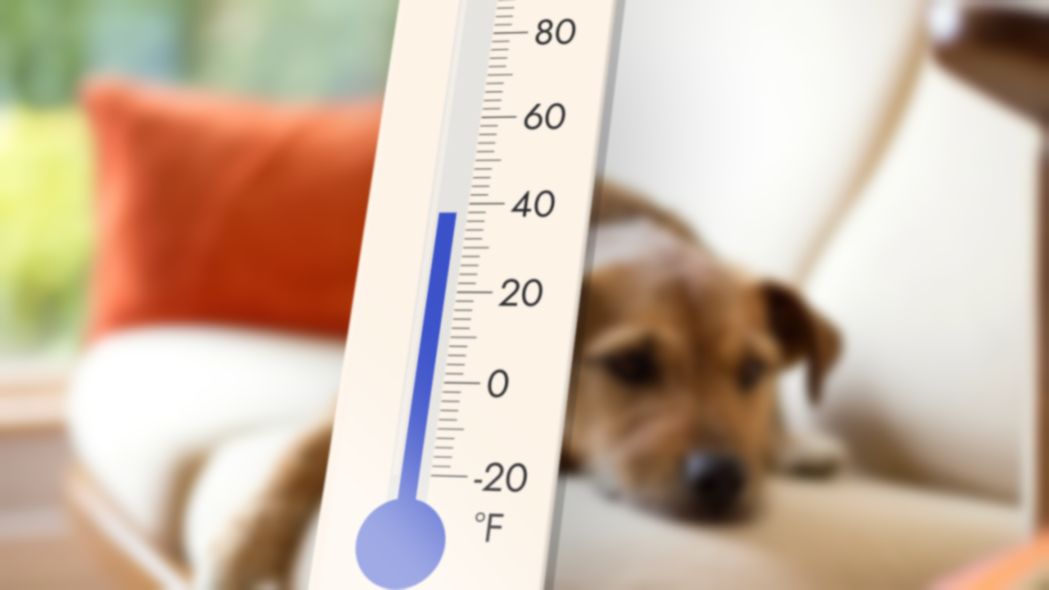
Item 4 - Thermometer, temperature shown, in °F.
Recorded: 38 °F
